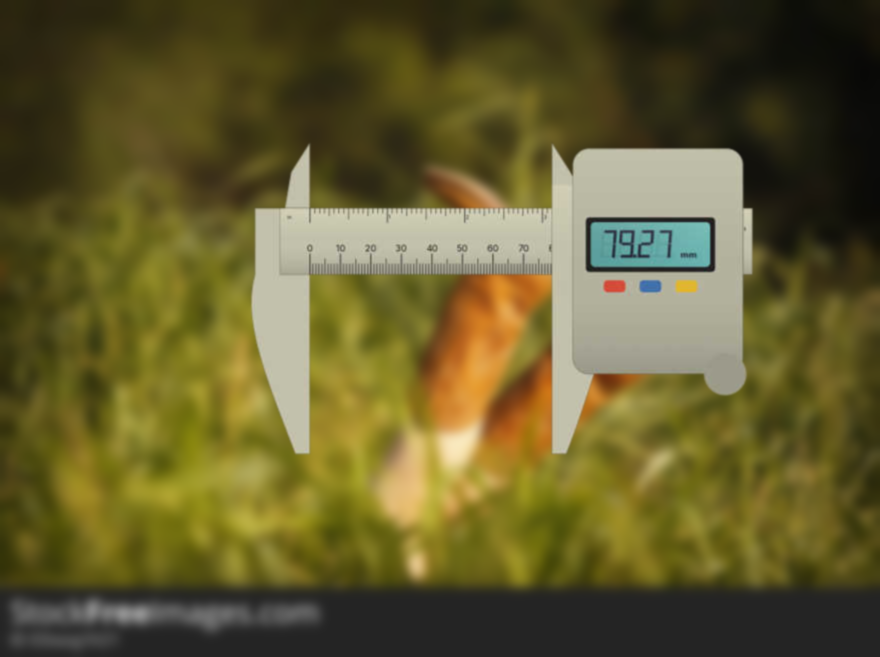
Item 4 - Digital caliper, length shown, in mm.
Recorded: 79.27 mm
